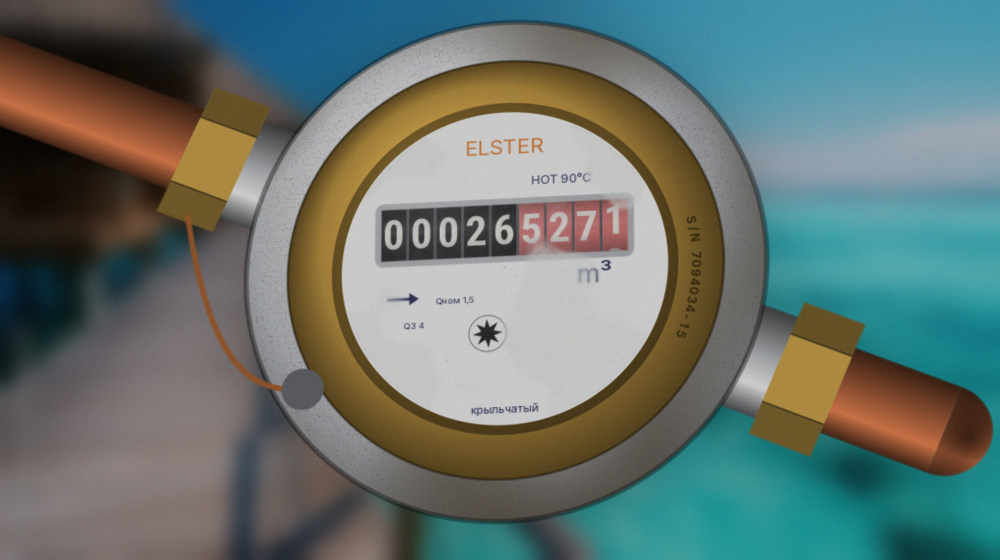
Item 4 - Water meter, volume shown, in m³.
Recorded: 26.5271 m³
